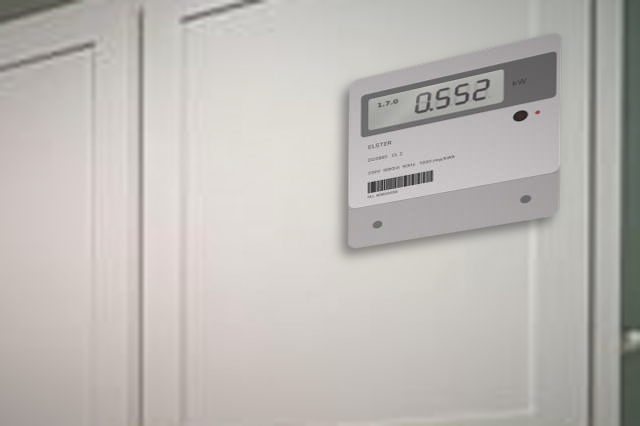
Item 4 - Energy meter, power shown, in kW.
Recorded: 0.552 kW
